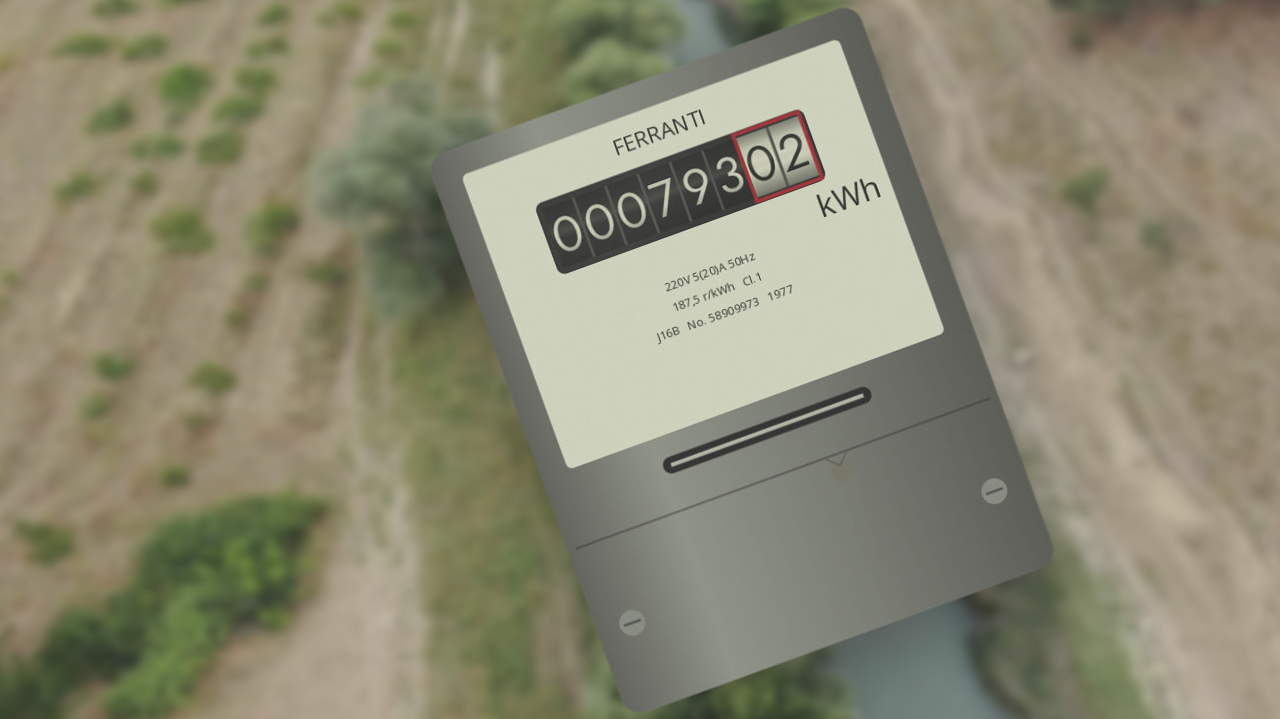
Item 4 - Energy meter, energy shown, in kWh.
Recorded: 793.02 kWh
